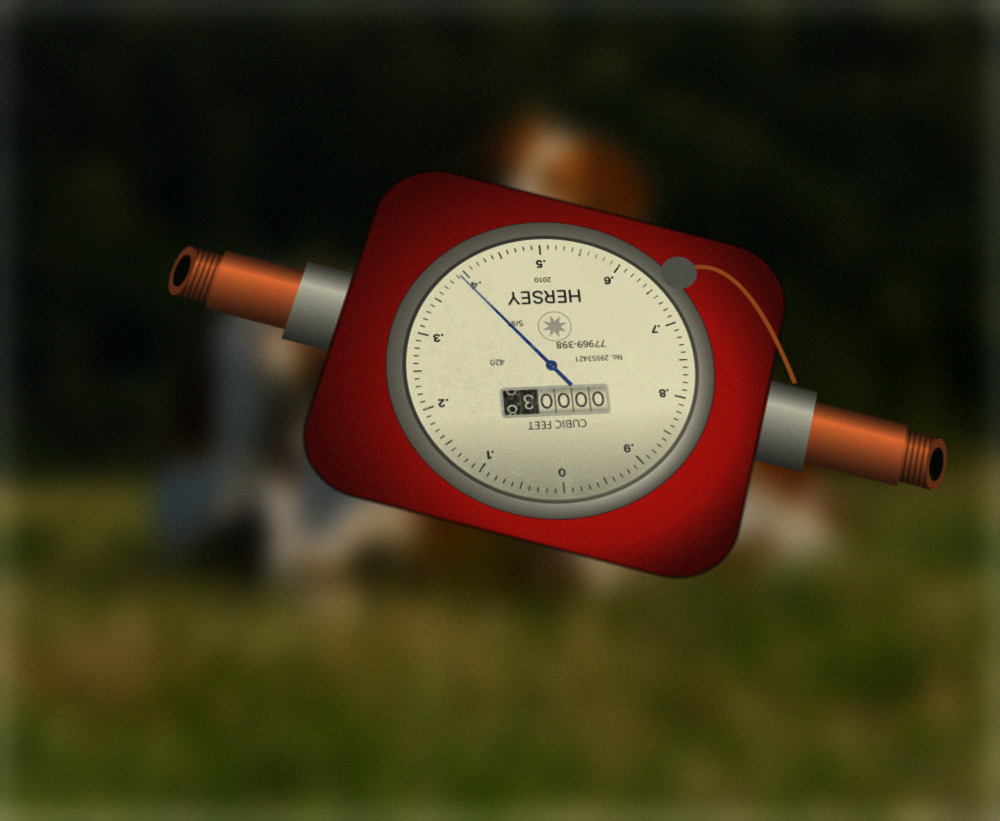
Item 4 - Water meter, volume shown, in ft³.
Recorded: 38.39 ft³
